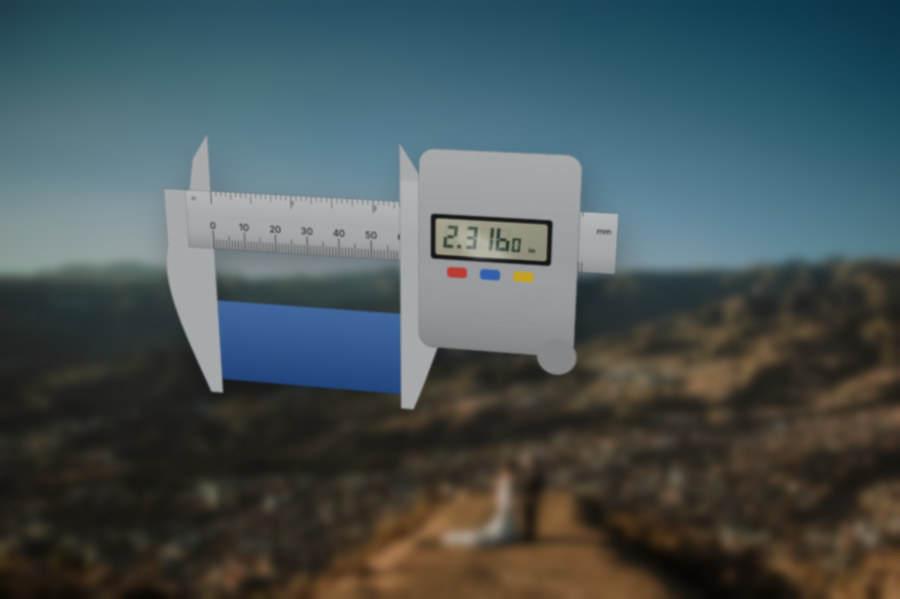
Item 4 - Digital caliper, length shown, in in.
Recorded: 2.3160 in
